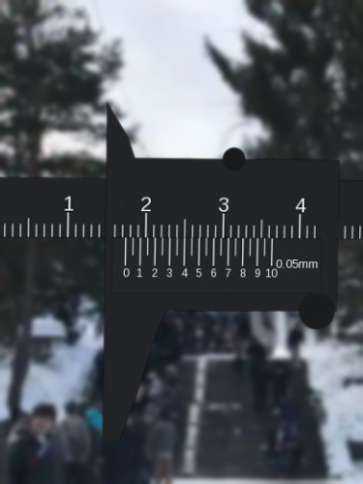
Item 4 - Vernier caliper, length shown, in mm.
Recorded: 17.4 mm
